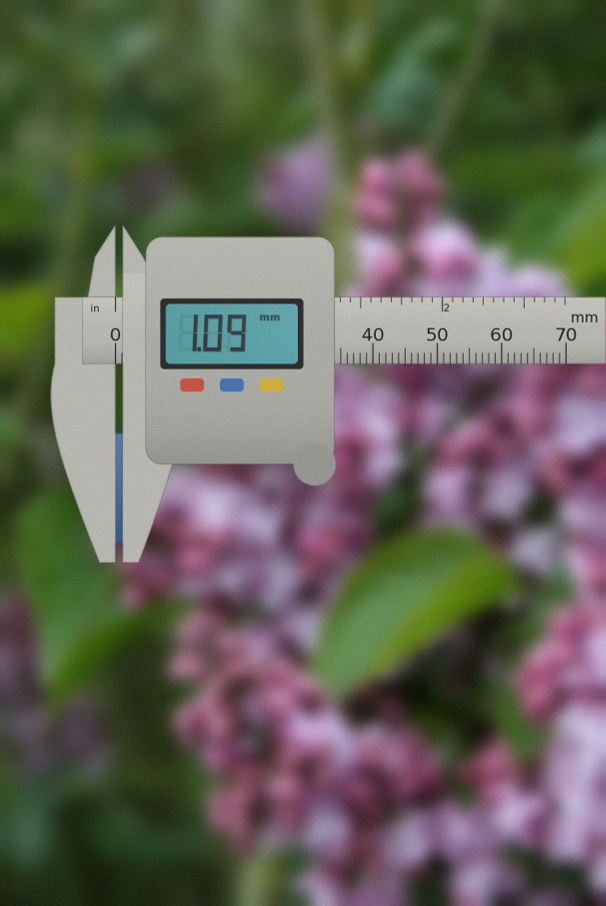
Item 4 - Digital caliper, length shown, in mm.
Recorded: 1.09 mm
